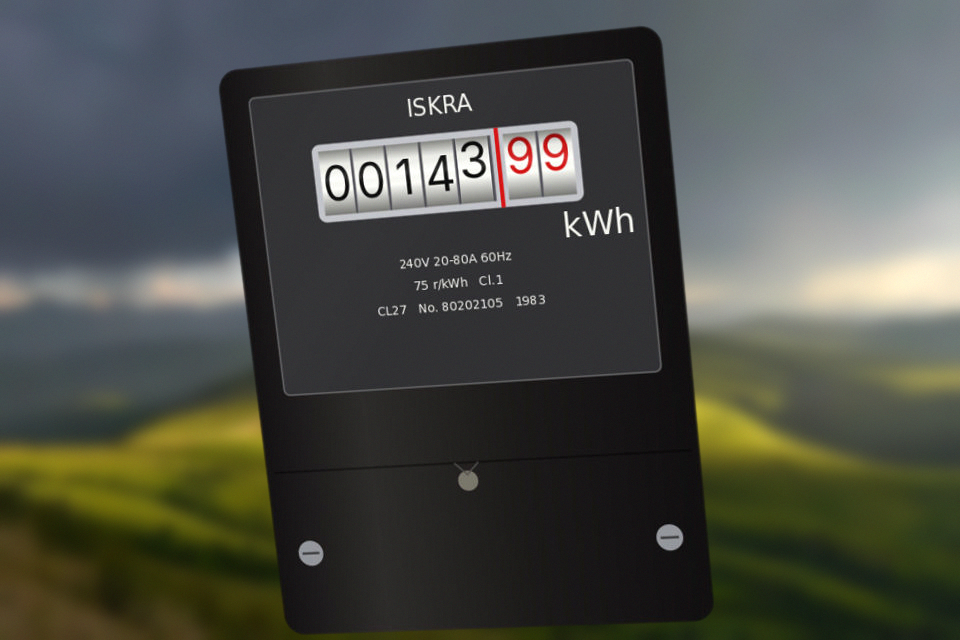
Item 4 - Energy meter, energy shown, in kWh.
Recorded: 143.99 kWh
